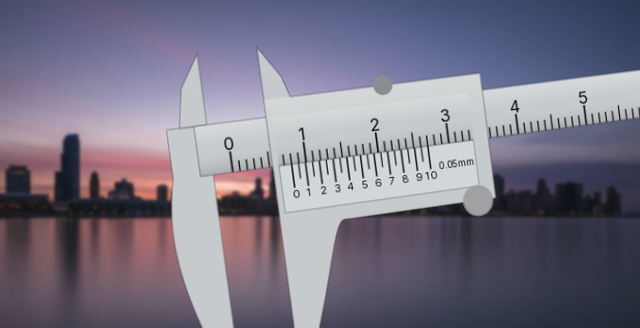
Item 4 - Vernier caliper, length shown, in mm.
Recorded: 8.0 mm
